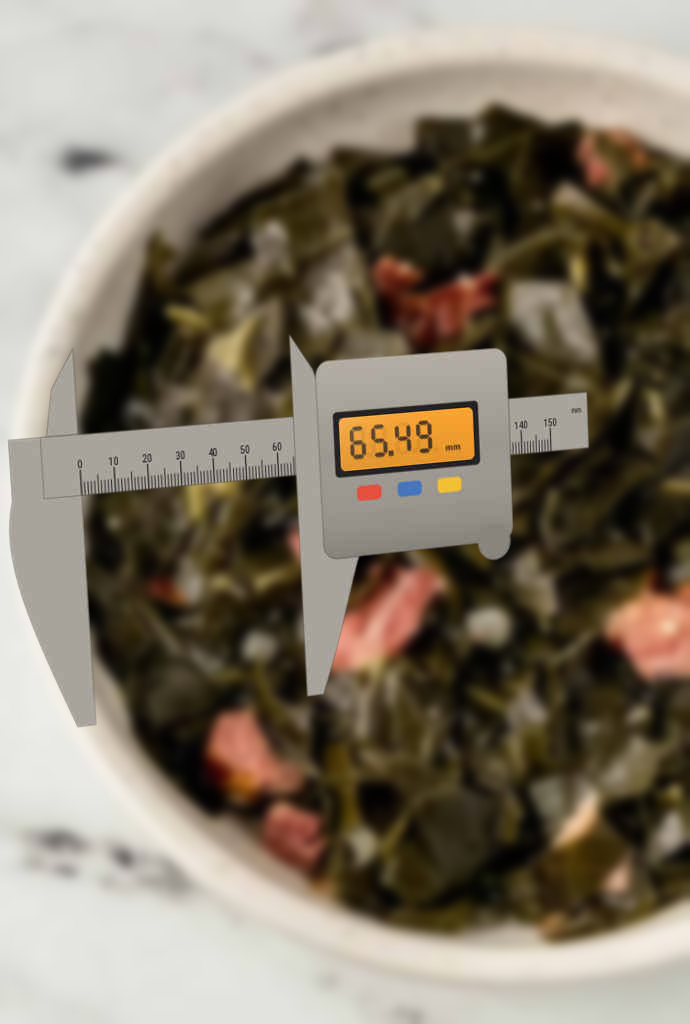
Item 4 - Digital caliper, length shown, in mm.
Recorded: 65.49 mm
